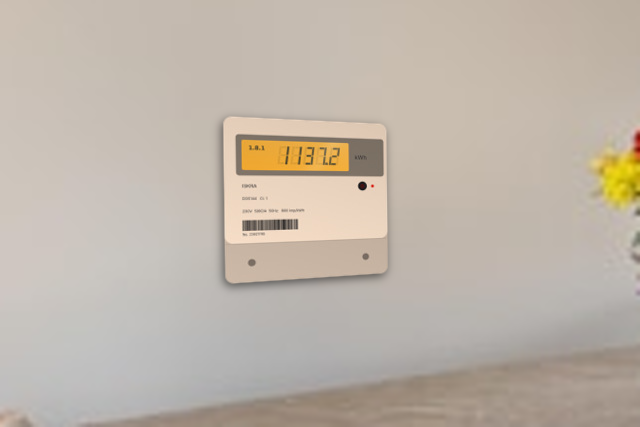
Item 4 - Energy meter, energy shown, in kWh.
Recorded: 1137.2 kWh
